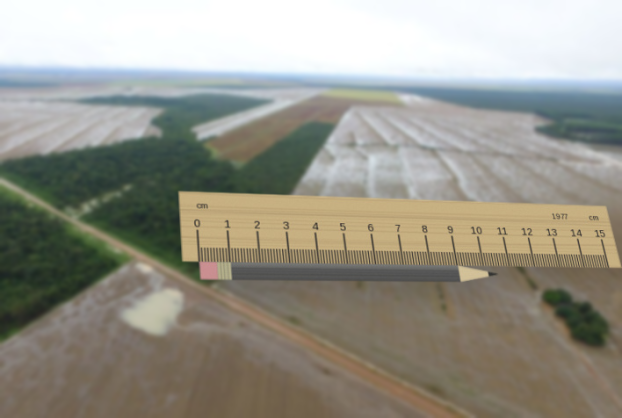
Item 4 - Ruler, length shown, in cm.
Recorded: 10.5 cm
